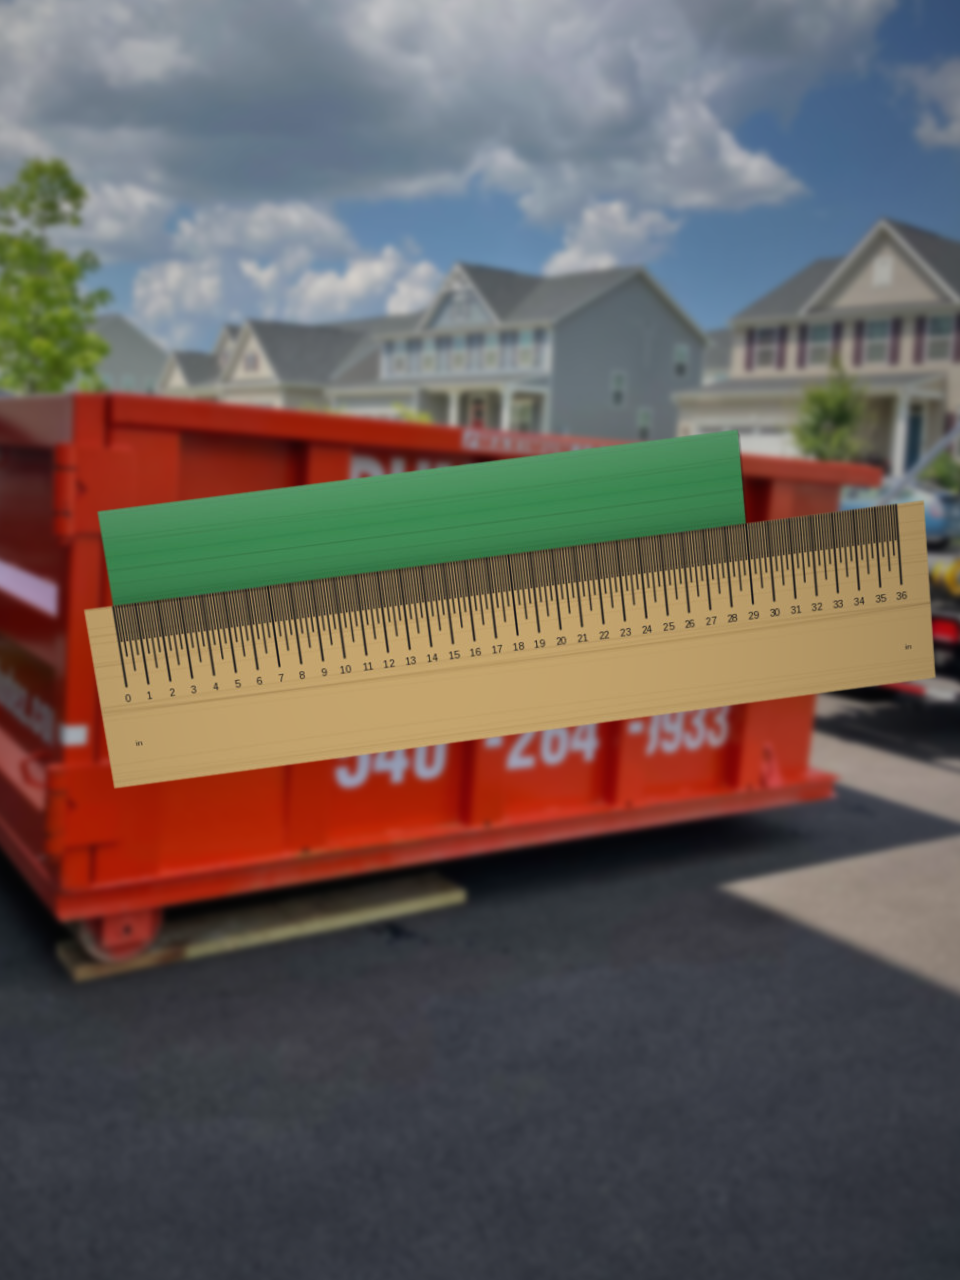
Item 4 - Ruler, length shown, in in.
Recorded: 29 in
